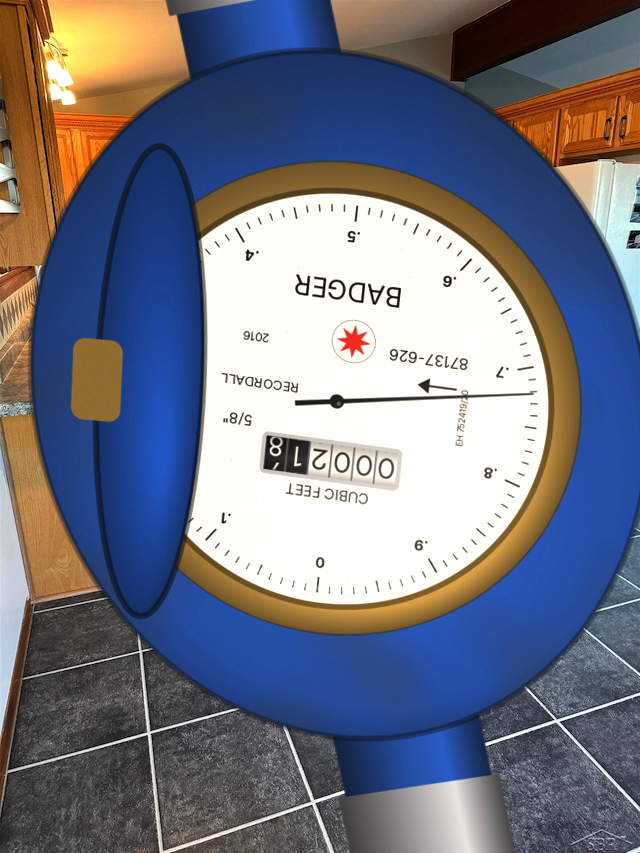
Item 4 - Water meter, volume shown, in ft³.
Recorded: 217.72 ft³
